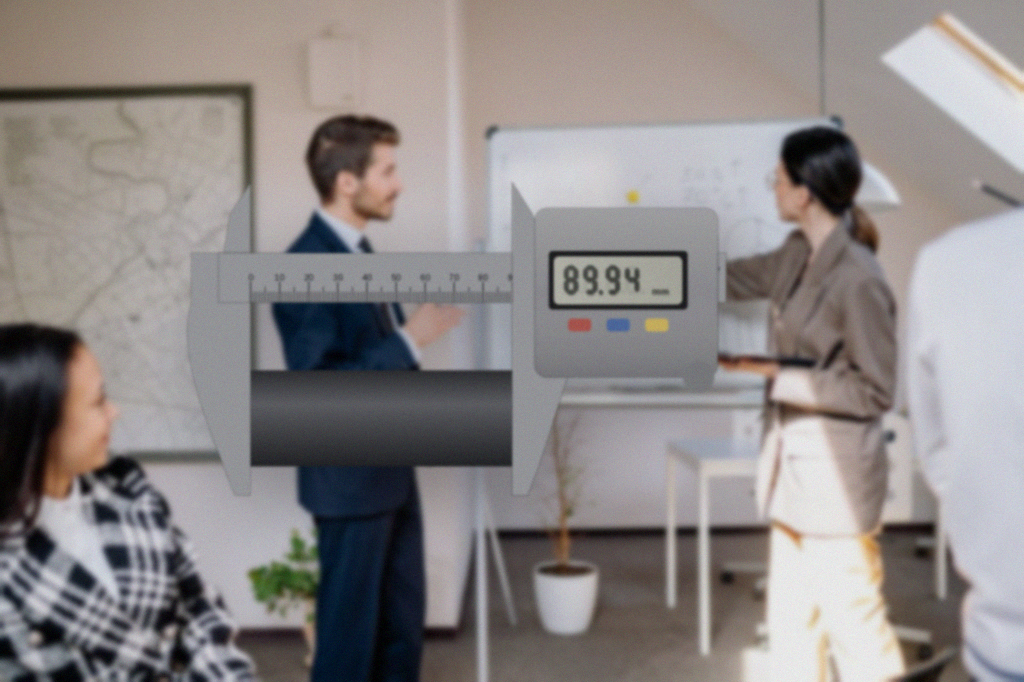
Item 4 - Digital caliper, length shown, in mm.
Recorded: 89.94 mm
